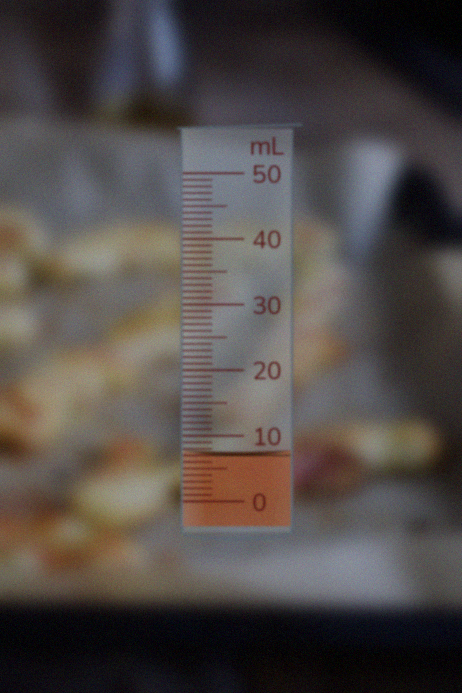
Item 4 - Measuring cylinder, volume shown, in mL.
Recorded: 7 mL
